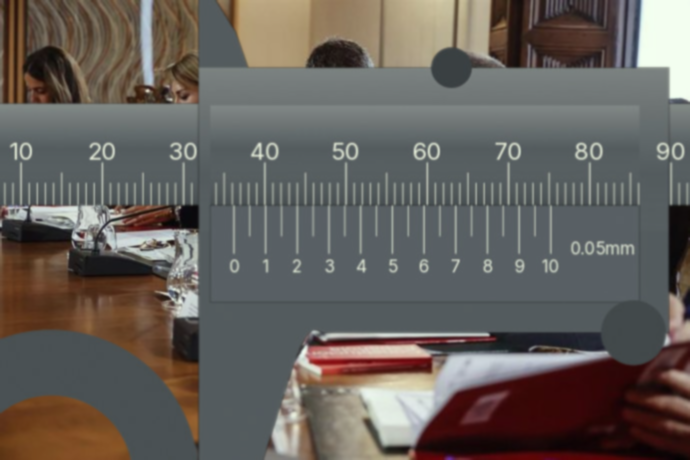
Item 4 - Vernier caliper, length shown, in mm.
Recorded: 36.2 mm
